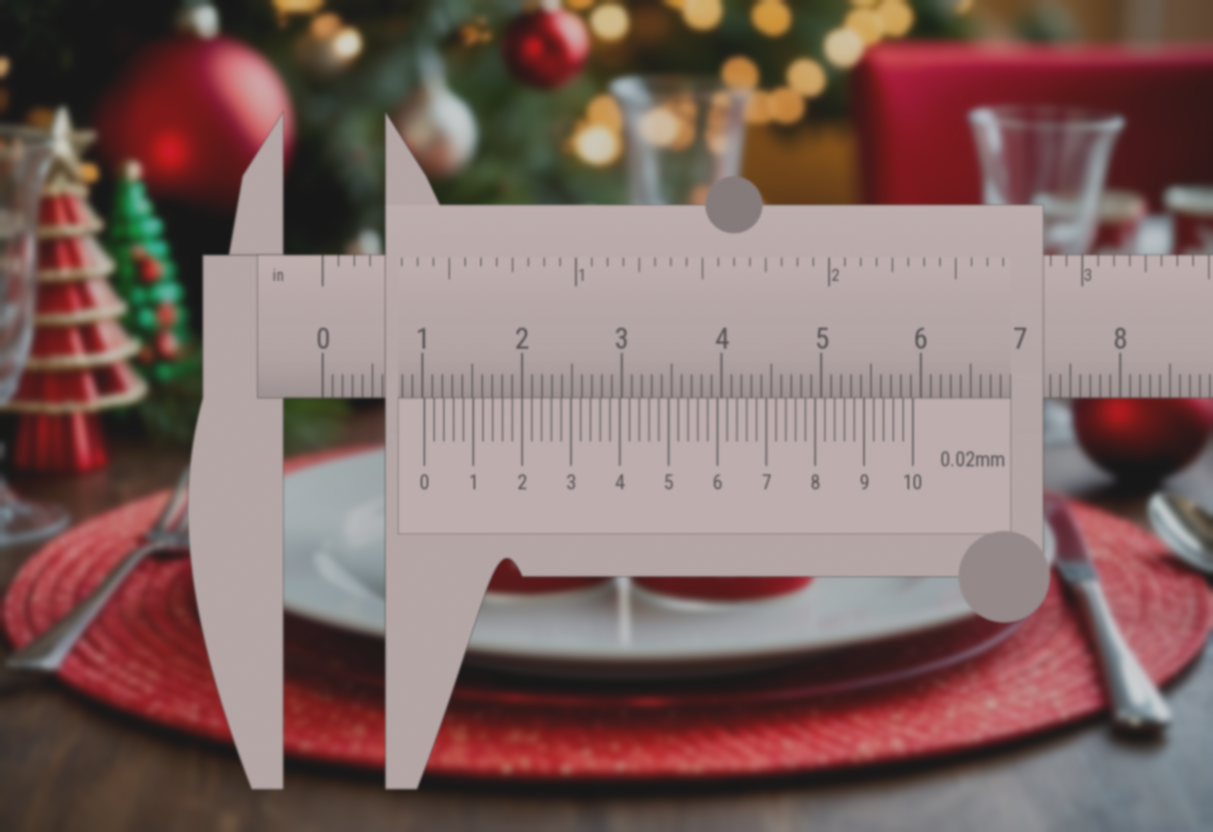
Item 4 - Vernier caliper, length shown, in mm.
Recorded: 10.2 mm
